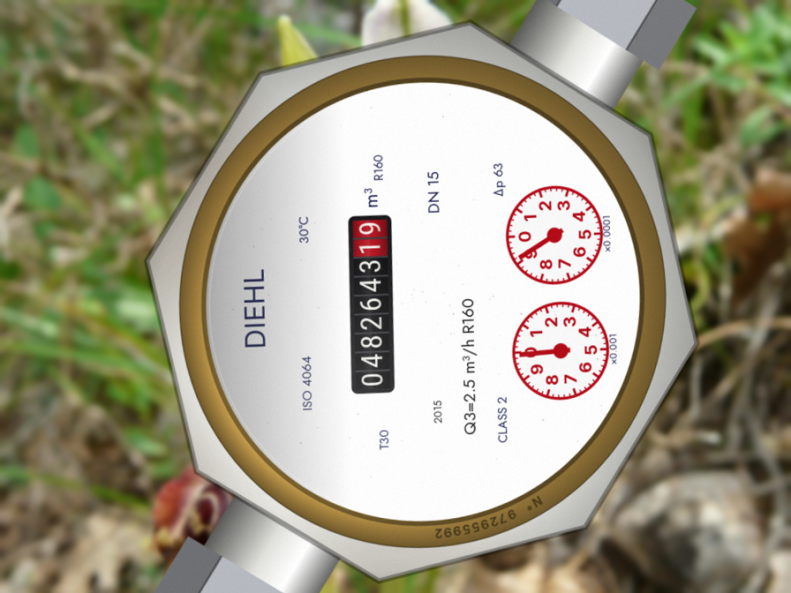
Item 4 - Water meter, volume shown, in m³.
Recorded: 482643.1899 m³
